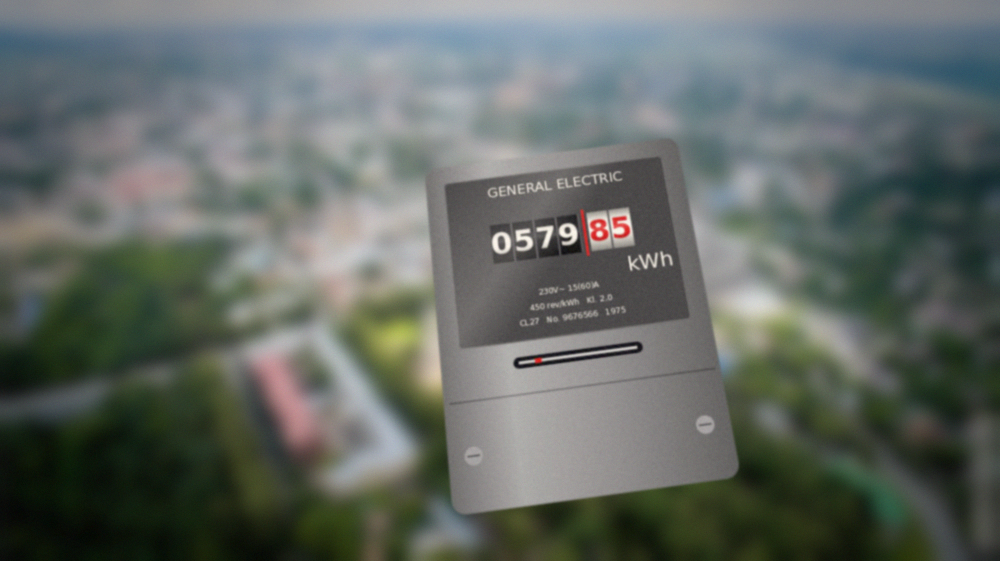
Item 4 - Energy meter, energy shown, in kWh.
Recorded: 579.85 kWh
